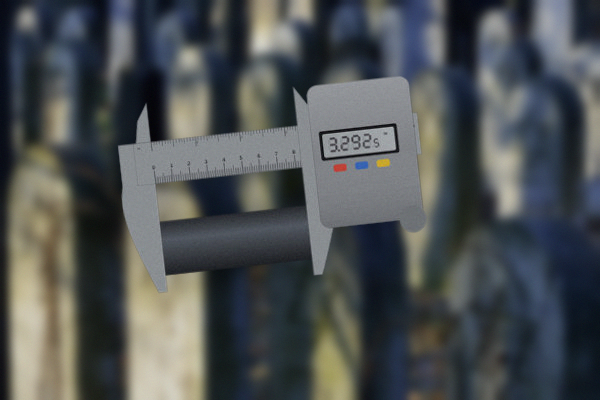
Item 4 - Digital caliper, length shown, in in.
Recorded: 3.2925 in
